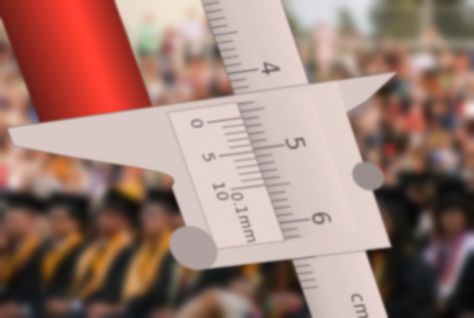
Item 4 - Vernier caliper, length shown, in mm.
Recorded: 45.8 mm
